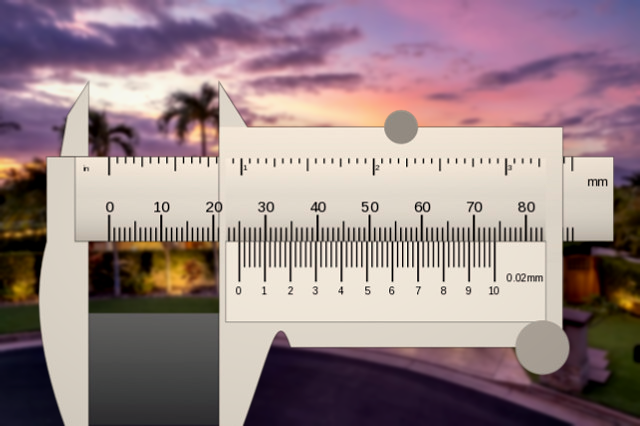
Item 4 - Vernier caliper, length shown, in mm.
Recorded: 25.0 mm
